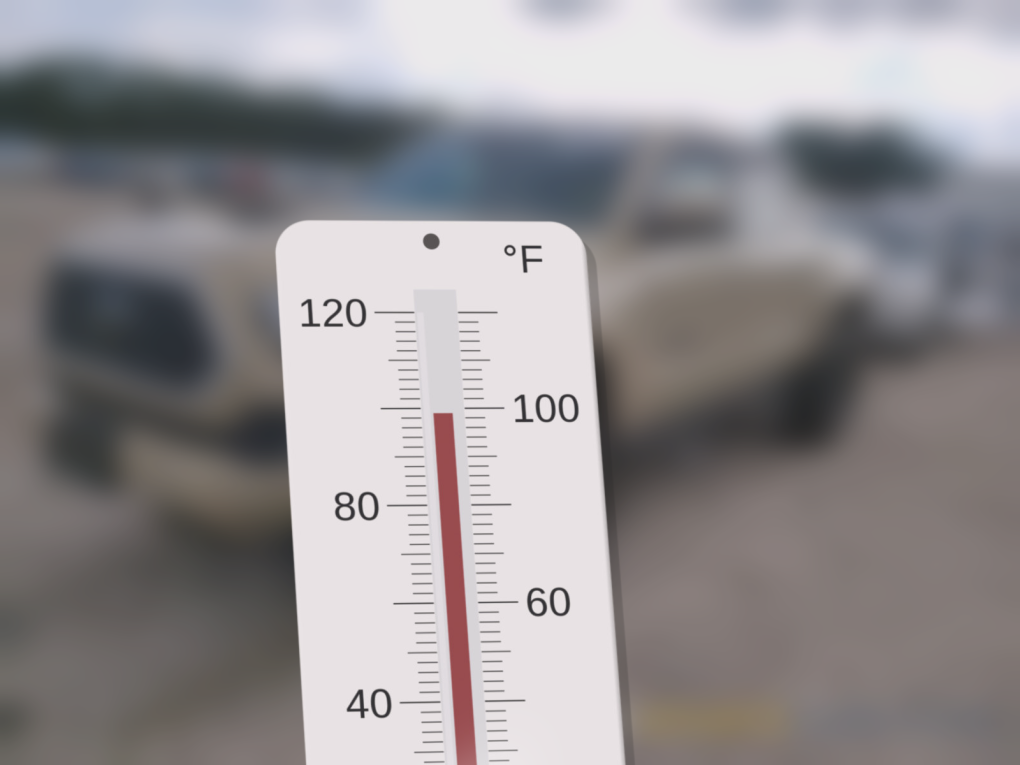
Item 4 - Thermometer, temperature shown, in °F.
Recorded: 99 °F
